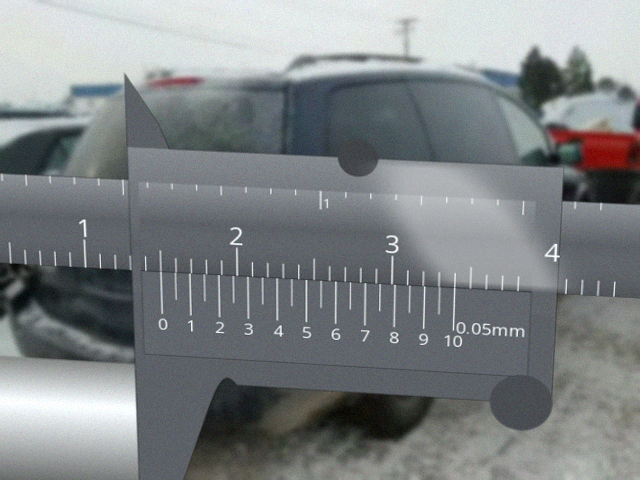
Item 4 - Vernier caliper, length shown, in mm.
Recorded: 15.0 mm
